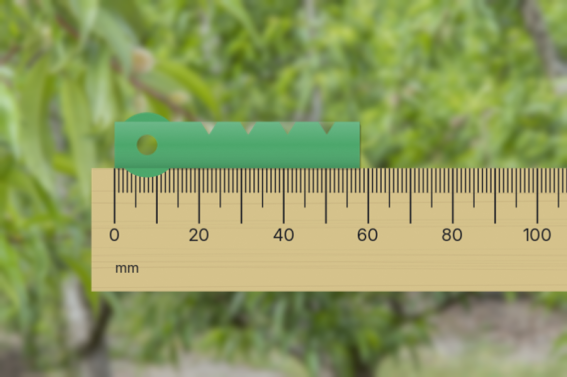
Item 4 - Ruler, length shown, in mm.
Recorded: 58 mm
